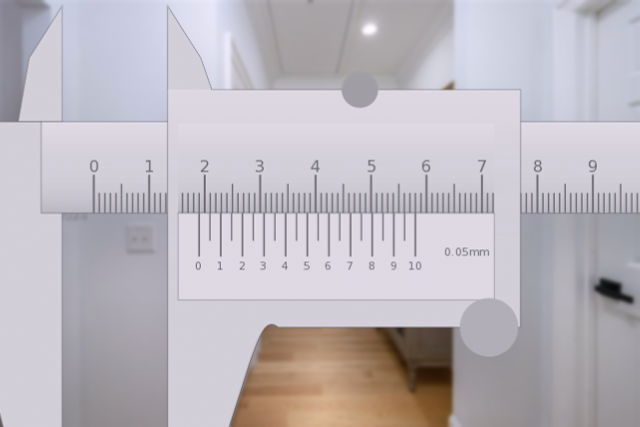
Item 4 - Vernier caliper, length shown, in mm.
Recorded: 19.0 mm
